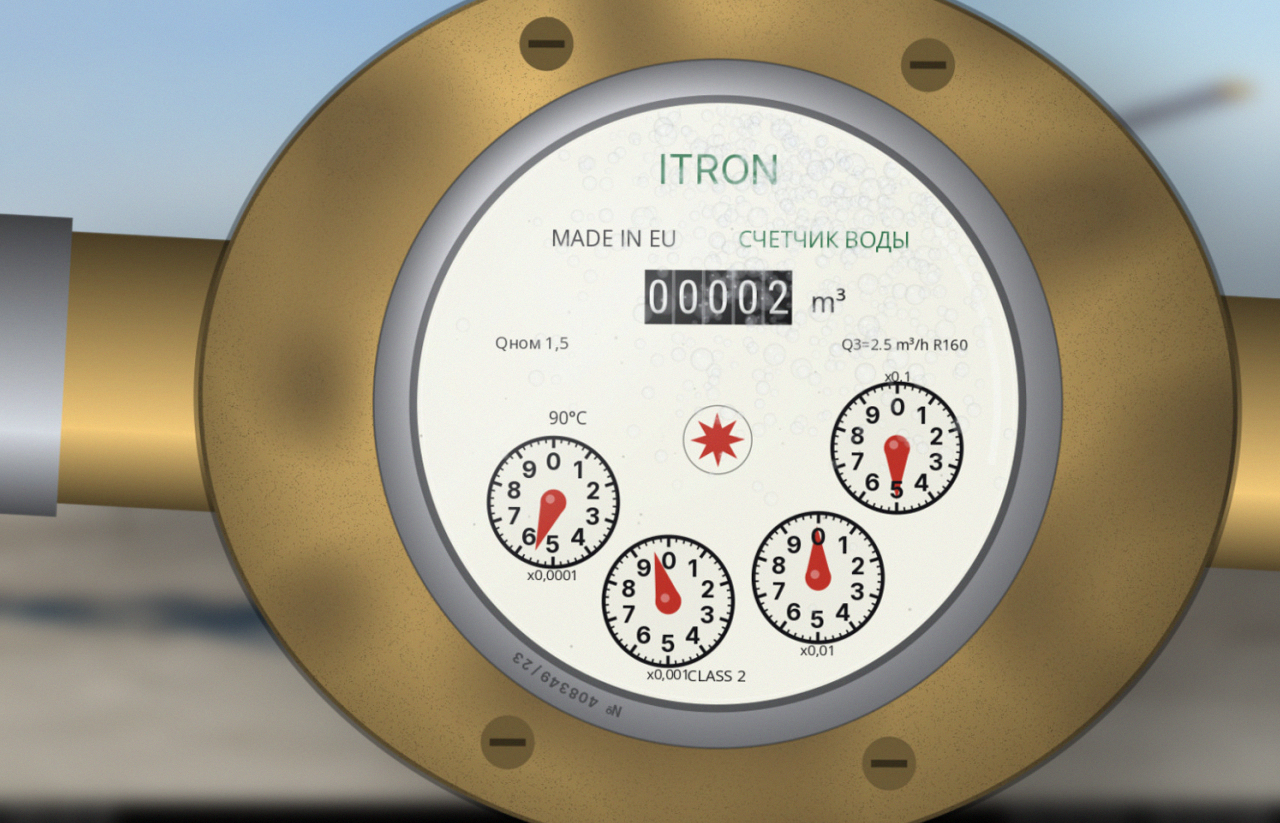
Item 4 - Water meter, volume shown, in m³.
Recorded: 2.4995 m³
